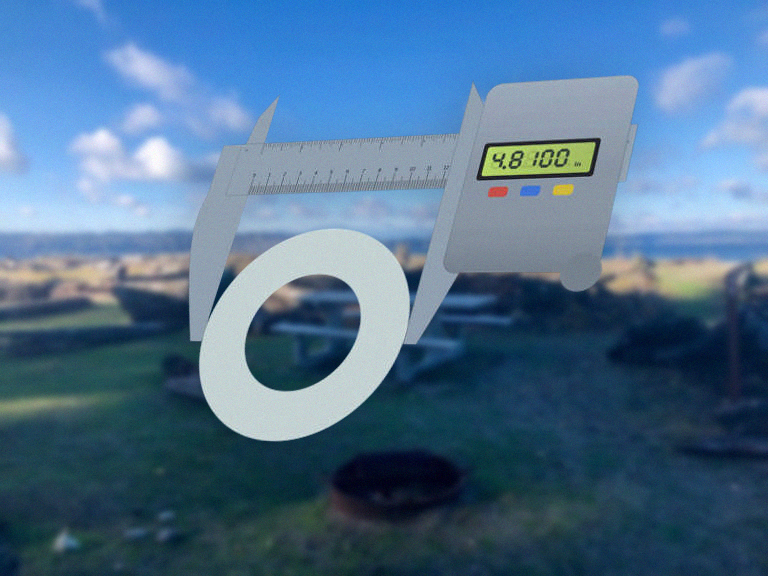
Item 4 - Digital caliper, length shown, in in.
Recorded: 4.8100 in
